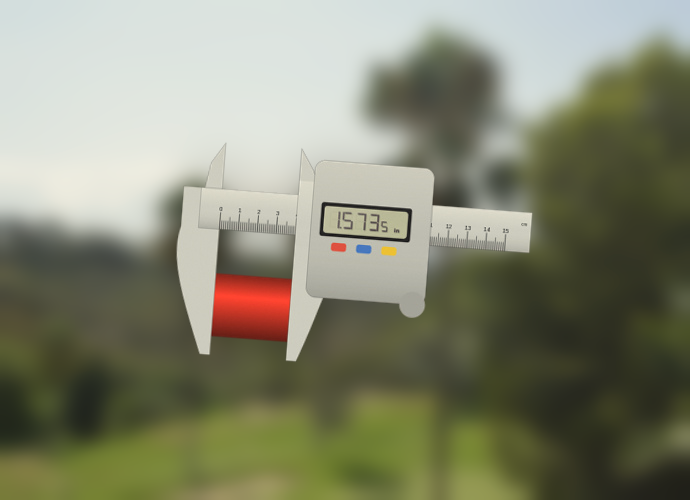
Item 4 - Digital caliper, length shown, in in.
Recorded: 1.5735 in
